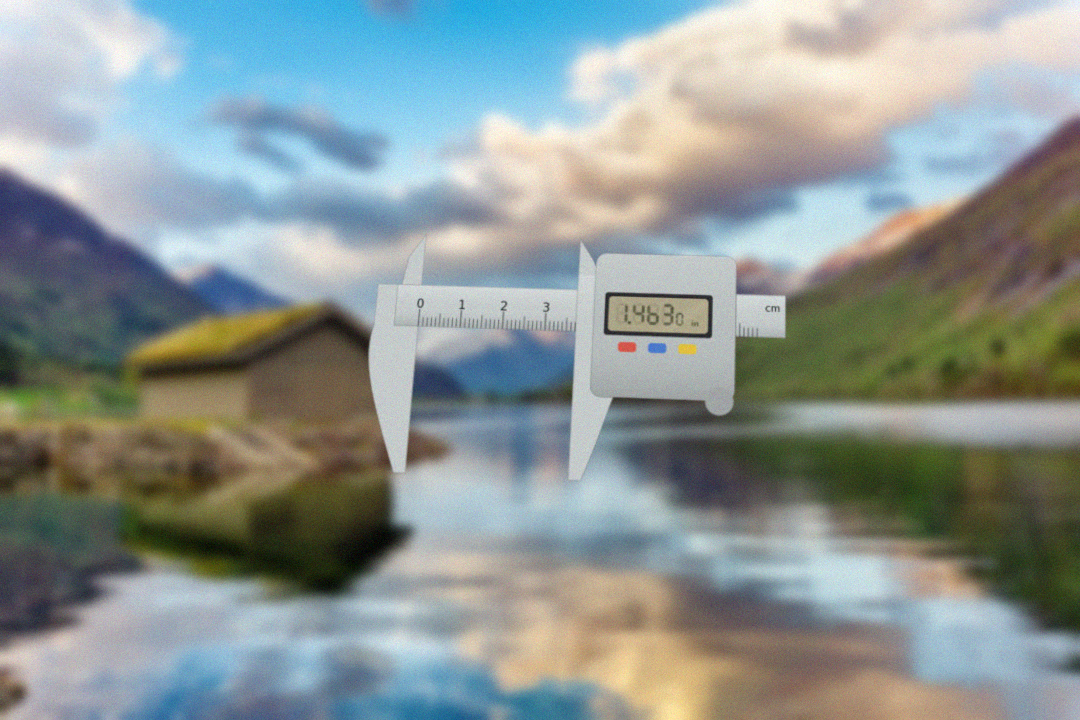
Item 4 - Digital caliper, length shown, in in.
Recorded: 1.4630 in
